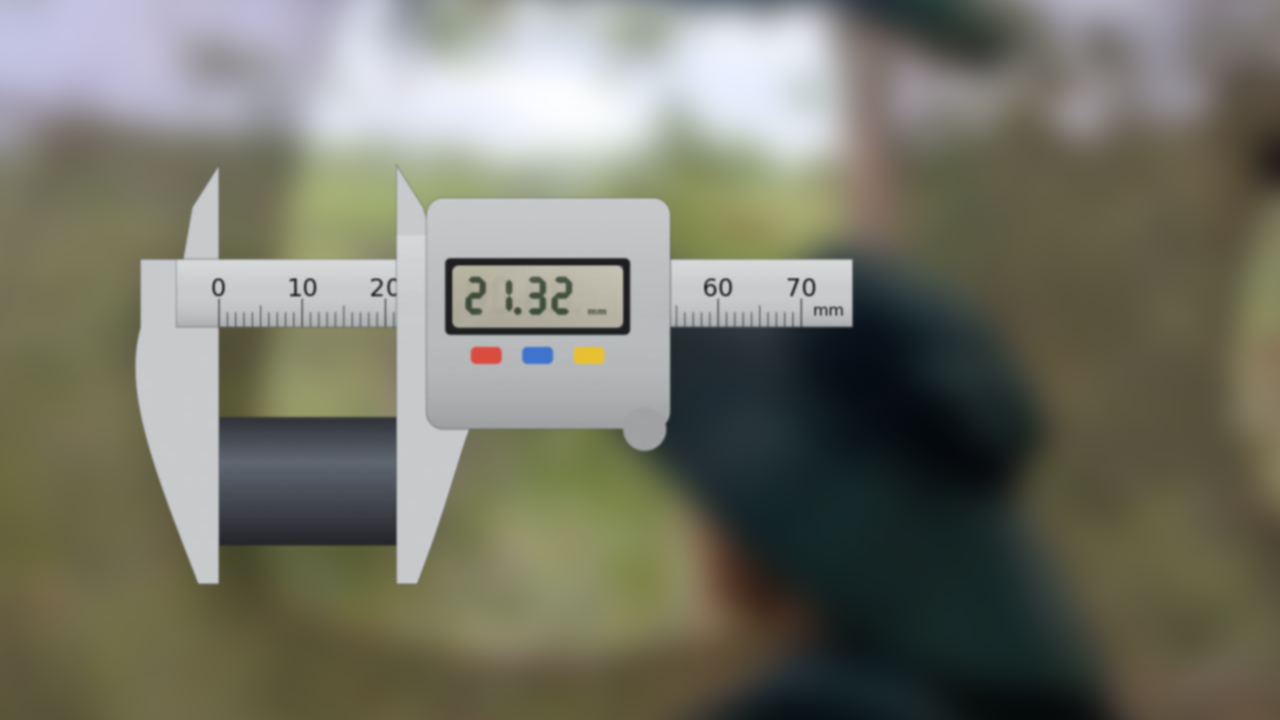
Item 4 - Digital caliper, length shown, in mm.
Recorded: 21.32 mm
